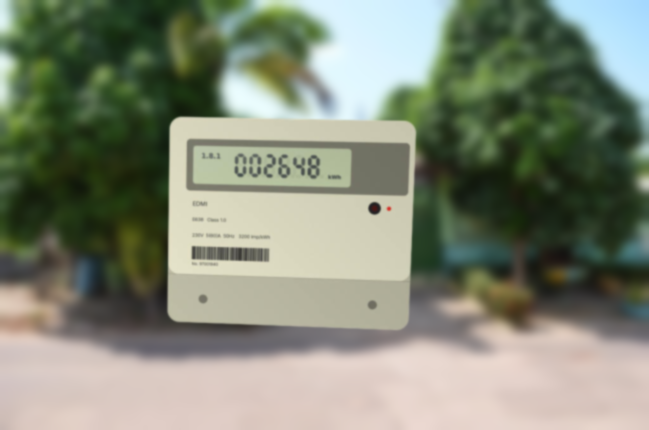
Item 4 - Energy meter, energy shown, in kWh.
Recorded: 2648 kWh
